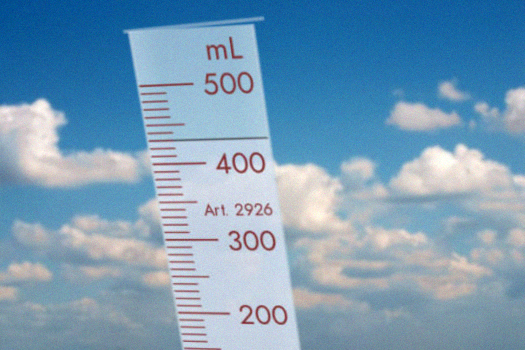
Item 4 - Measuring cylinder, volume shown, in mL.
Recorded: 430 mL
